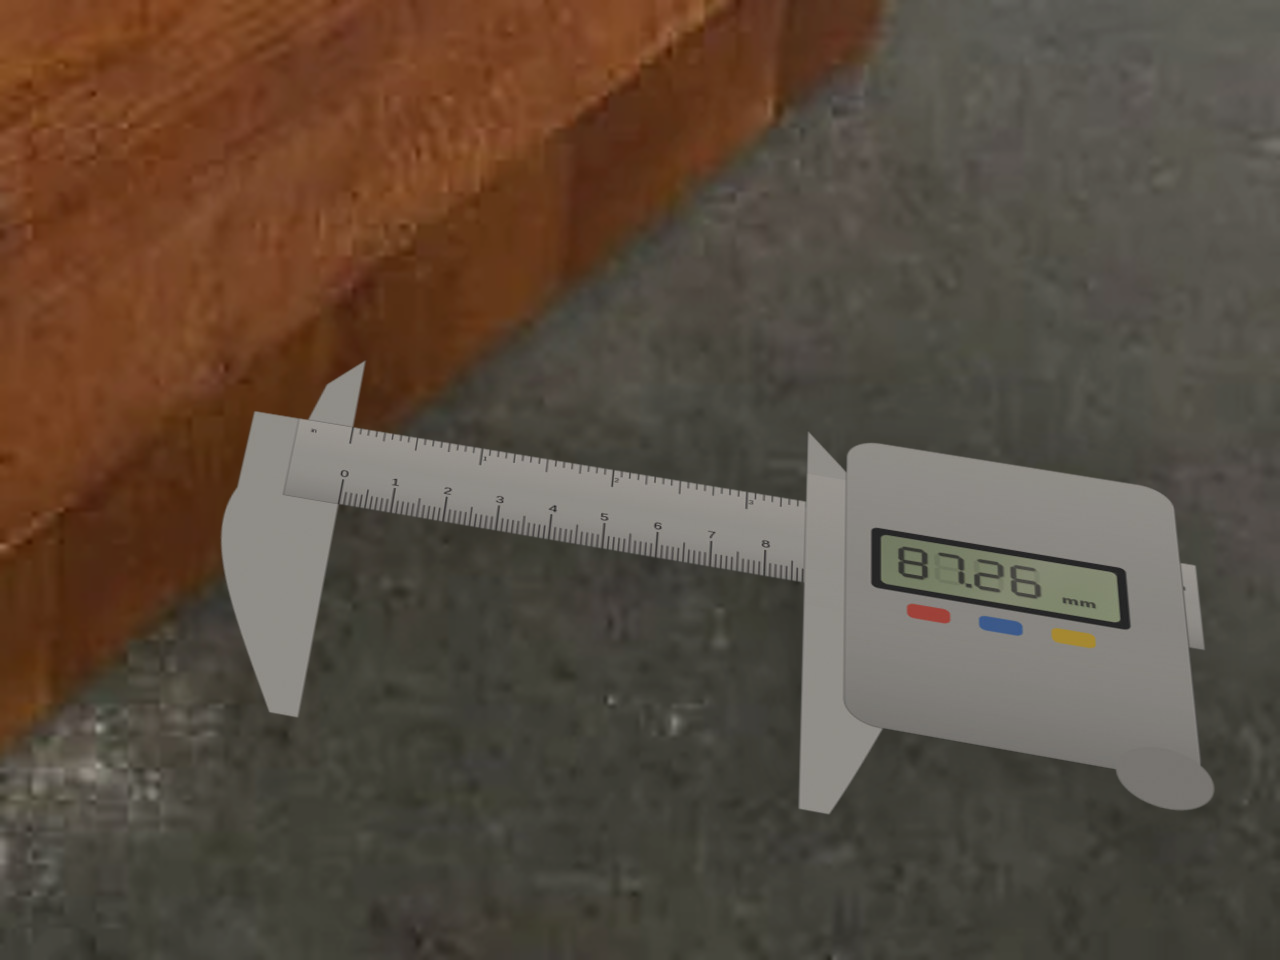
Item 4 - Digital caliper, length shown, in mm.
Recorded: 87.26 mm
